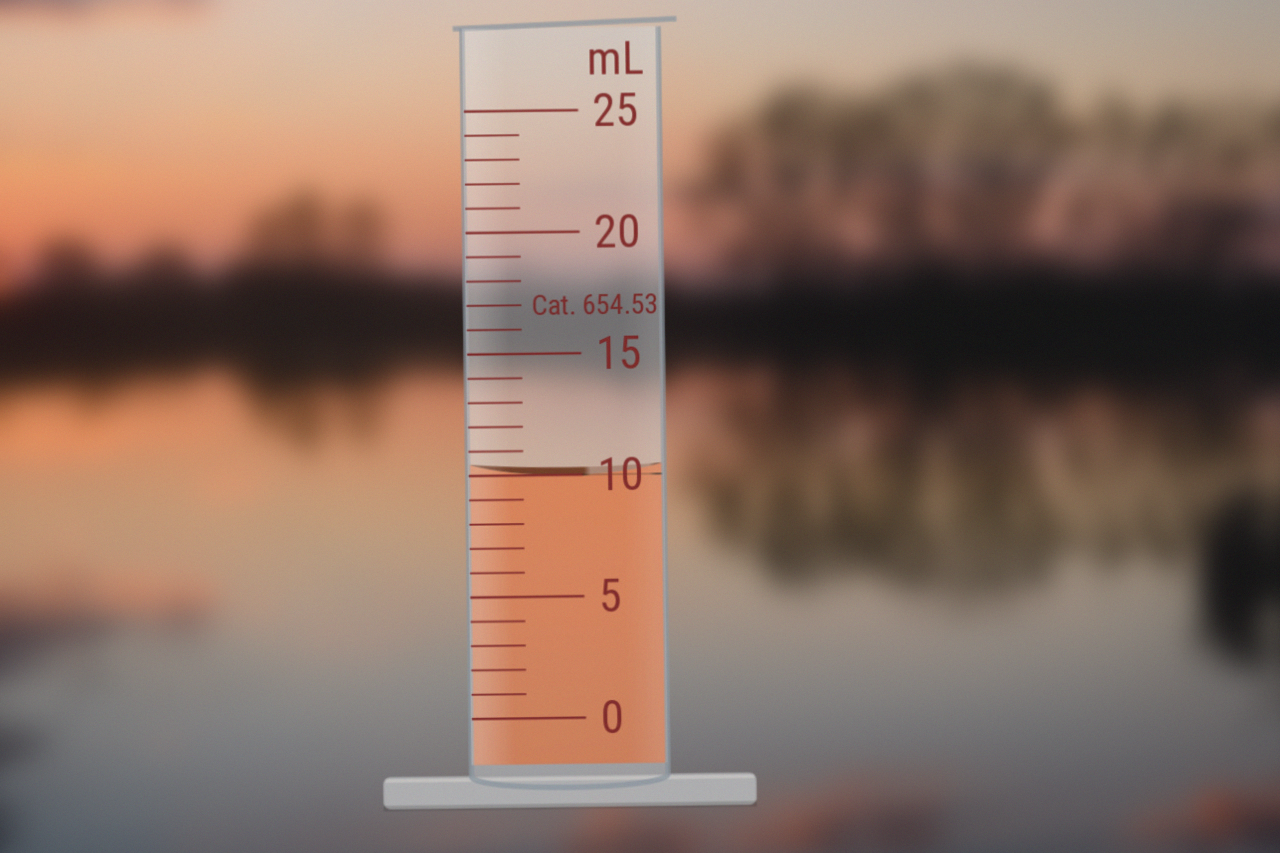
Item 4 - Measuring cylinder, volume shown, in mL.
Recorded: 10 mL
